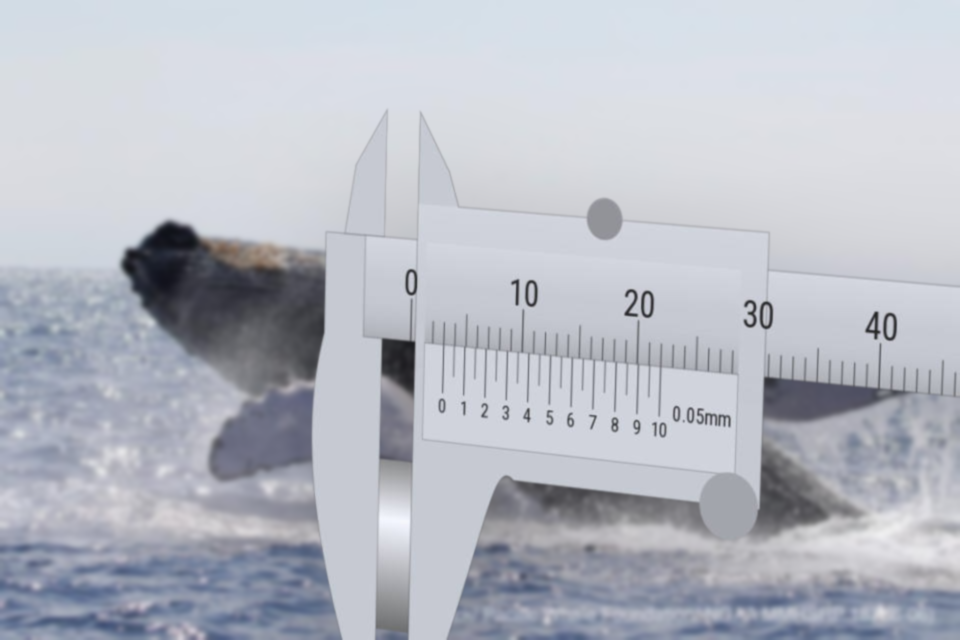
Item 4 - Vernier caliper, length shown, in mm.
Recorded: 3.0 mm
